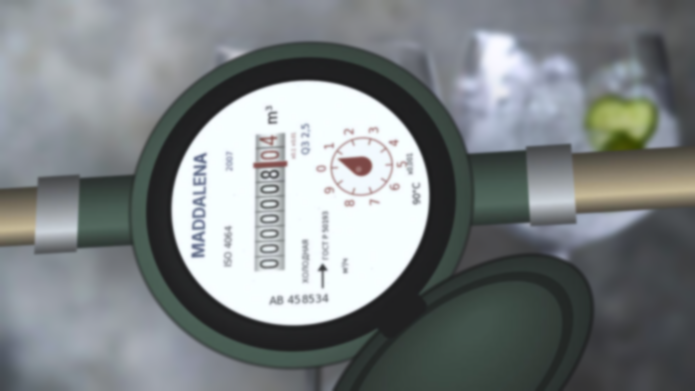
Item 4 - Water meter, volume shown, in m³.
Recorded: 8.040 m³
